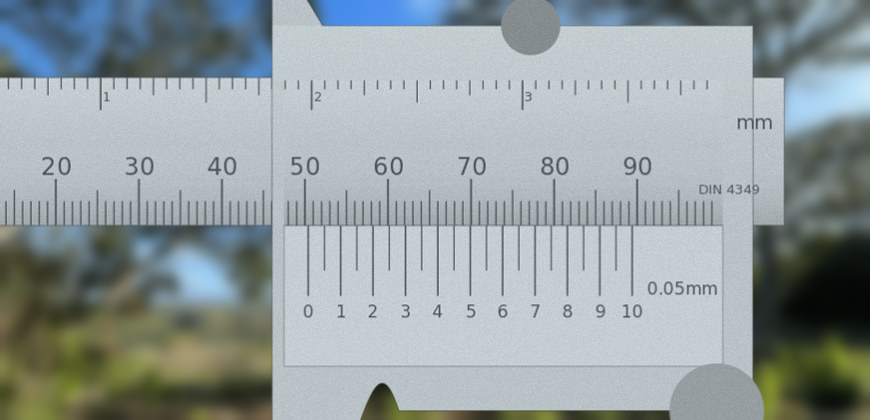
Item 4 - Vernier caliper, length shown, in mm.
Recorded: 50.4 mm
